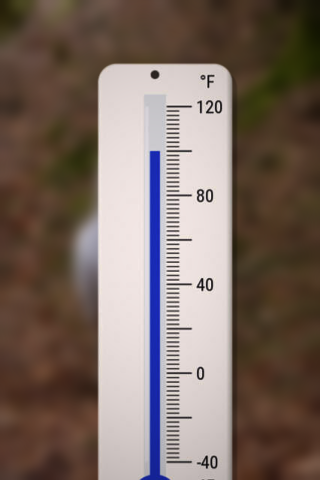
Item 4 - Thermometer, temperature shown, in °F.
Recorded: 100 °F
